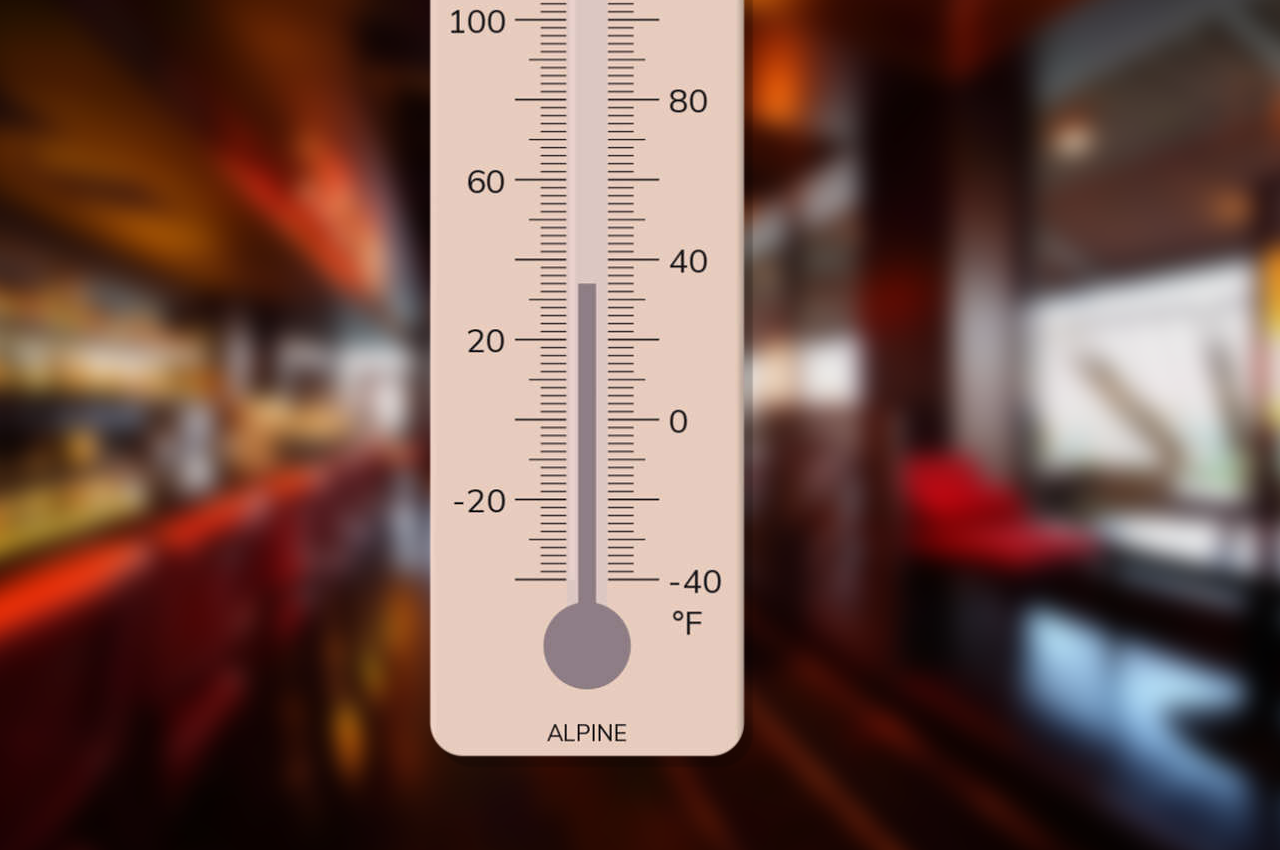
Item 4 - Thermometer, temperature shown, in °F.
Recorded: 34 °F
